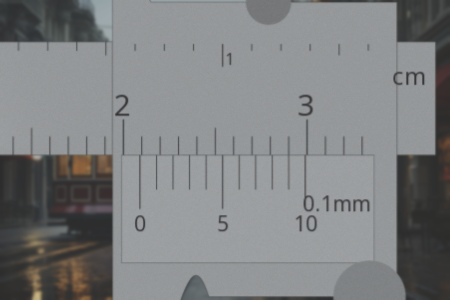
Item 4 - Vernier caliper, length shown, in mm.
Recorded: 20.9 mm
